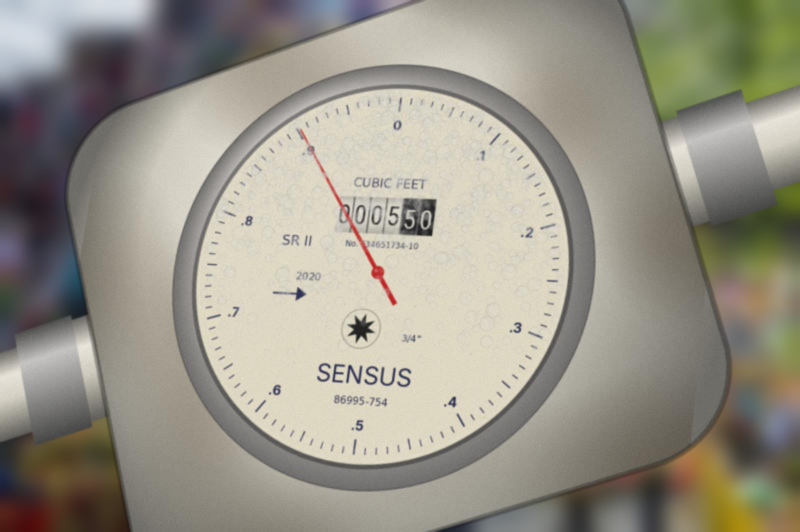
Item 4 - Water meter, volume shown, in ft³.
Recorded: 549.90 ft³
